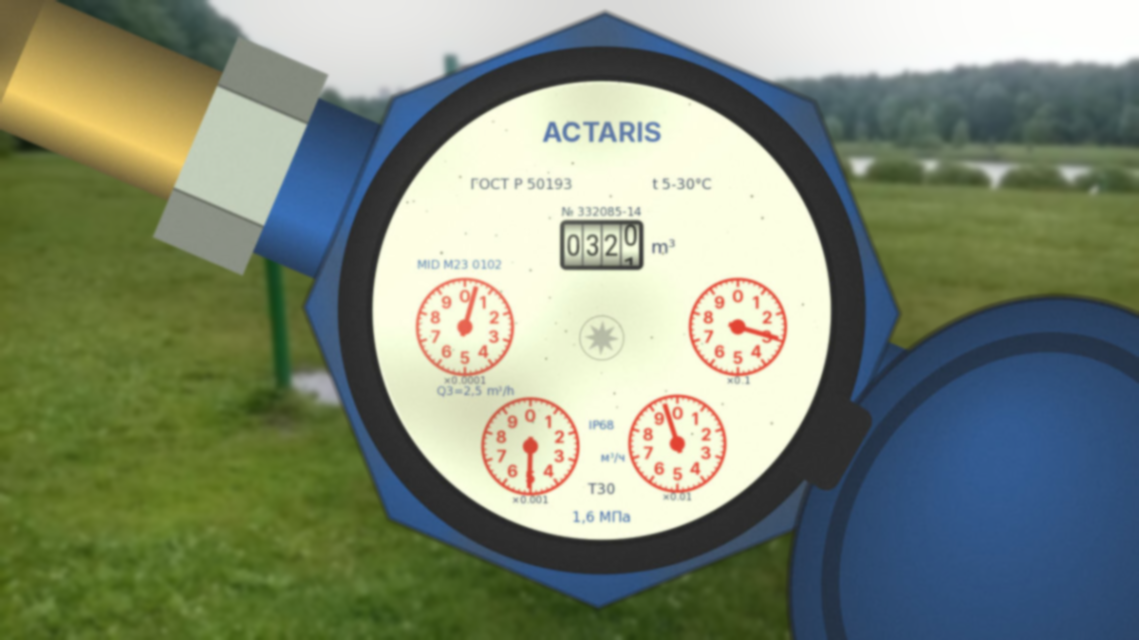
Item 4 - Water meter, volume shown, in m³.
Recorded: 320.2950 m³
